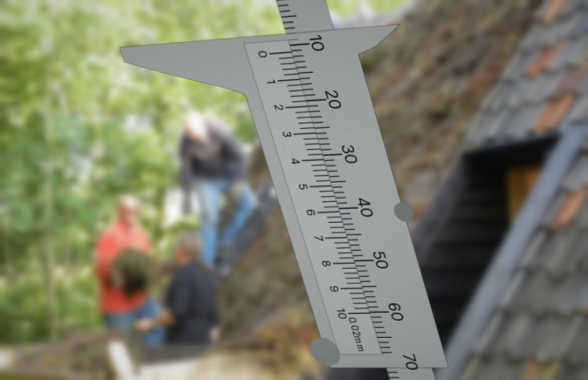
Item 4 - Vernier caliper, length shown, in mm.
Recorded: 11.2 mm
